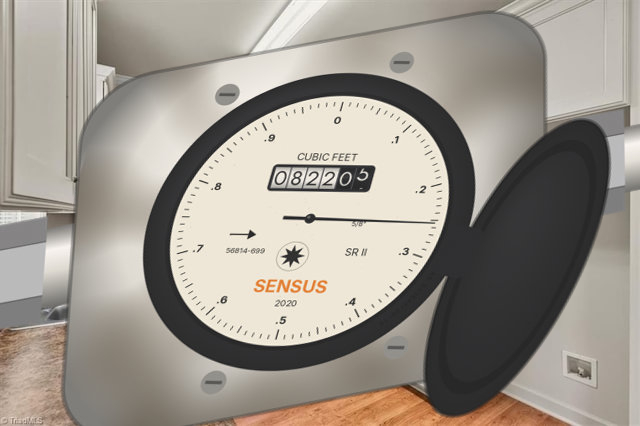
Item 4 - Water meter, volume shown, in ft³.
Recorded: 82205.25 ft³
